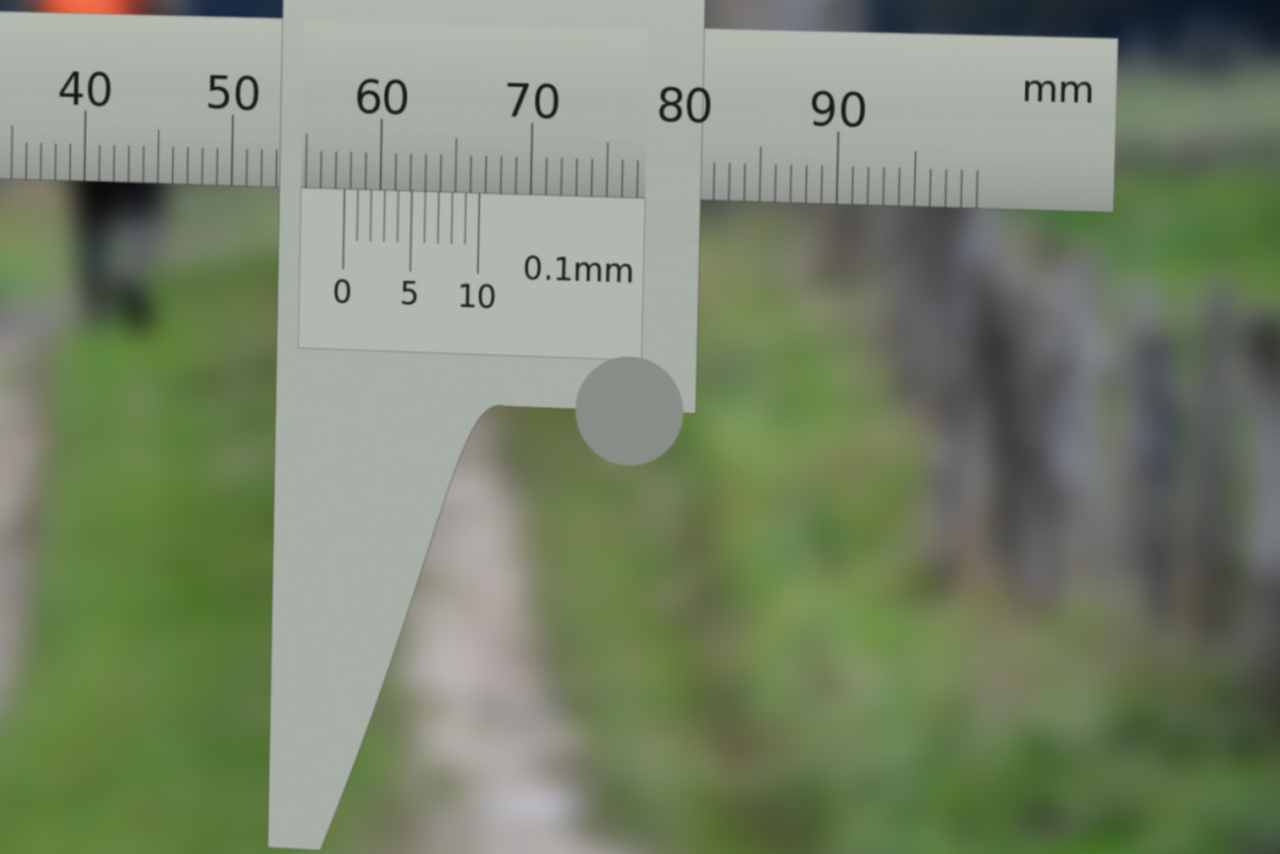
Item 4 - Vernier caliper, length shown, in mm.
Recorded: 57.6 mm
